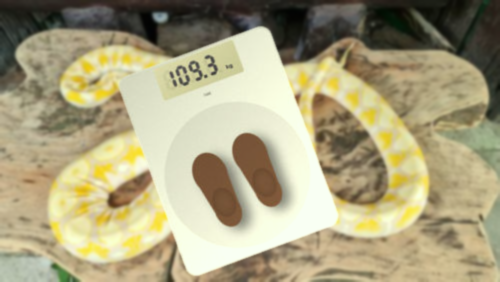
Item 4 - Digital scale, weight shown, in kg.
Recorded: 109.3 kg
